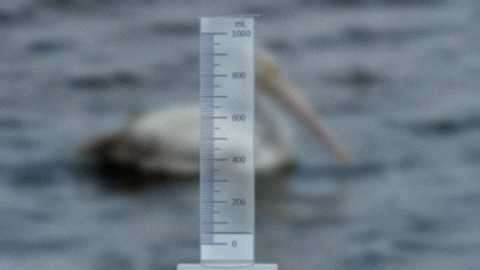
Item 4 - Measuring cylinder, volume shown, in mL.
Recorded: 50 mL
